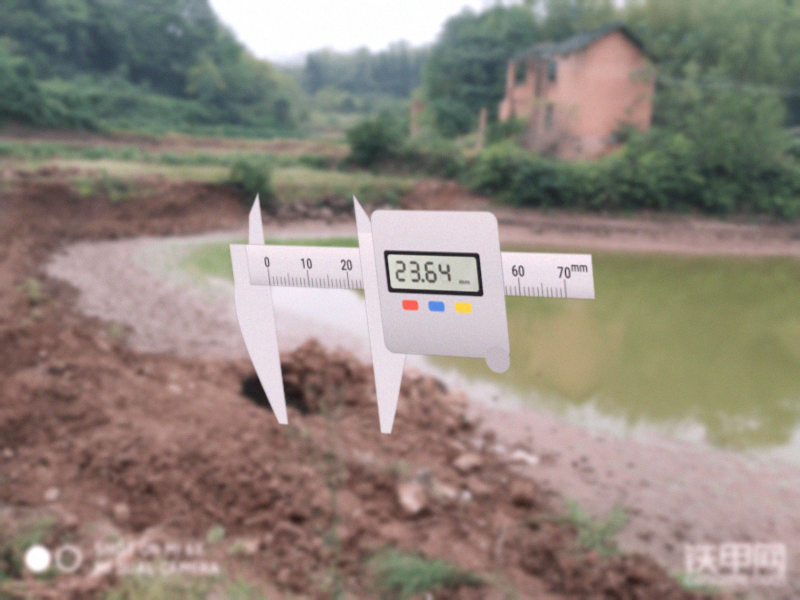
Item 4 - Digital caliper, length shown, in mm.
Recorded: 23.64 mm
